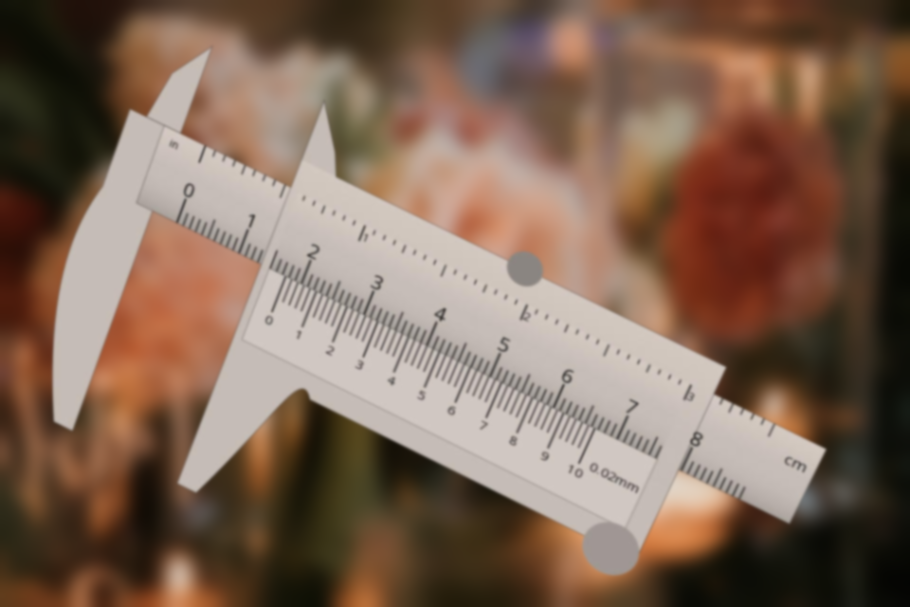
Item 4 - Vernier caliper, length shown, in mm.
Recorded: 17.5 mm
